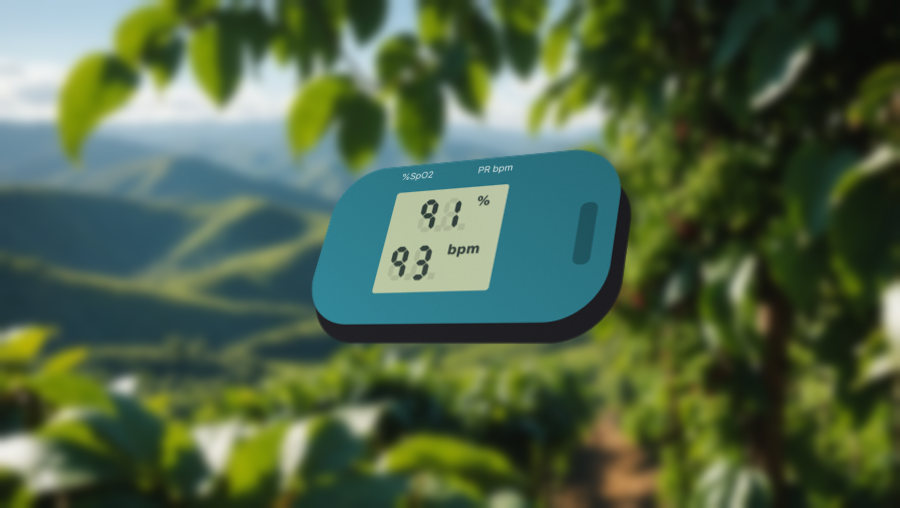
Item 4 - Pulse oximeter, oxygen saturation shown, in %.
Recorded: 91 %
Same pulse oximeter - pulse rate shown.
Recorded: 93 bpm
